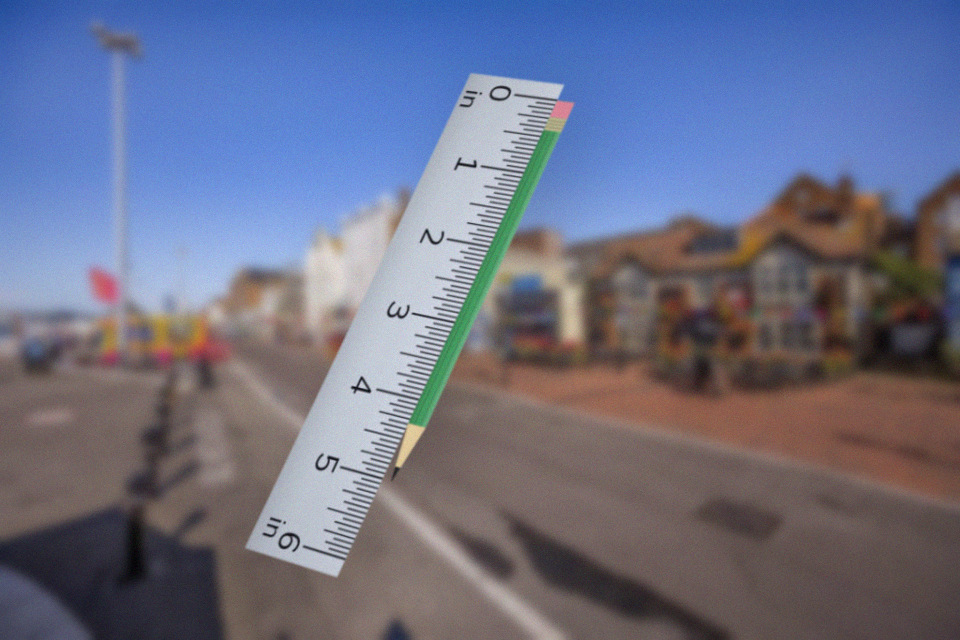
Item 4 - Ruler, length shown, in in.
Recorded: 5 in
